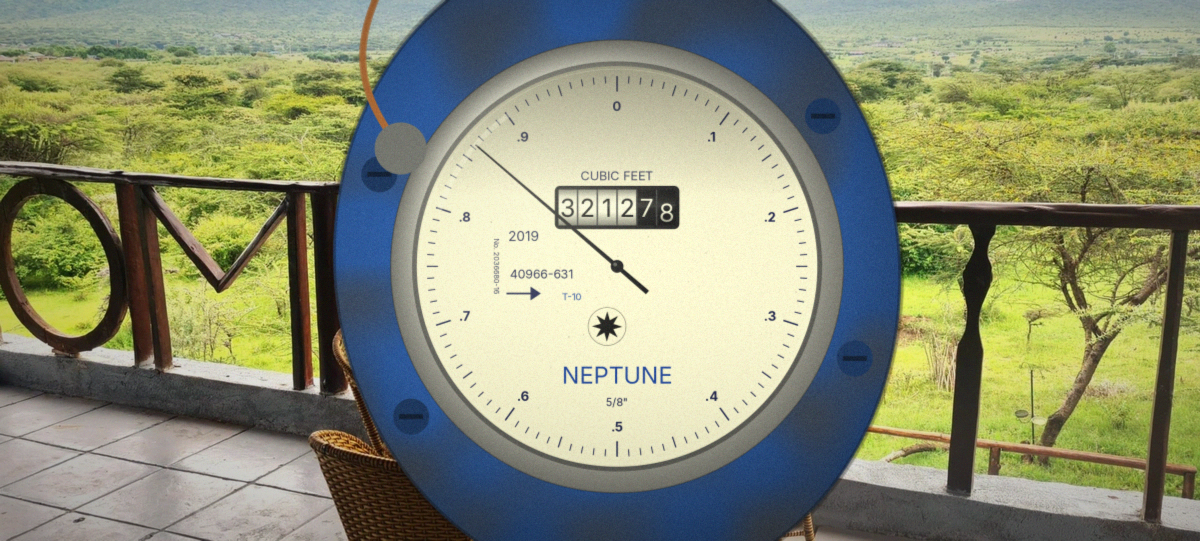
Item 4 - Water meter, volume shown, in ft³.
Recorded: 321277.86 ft³
